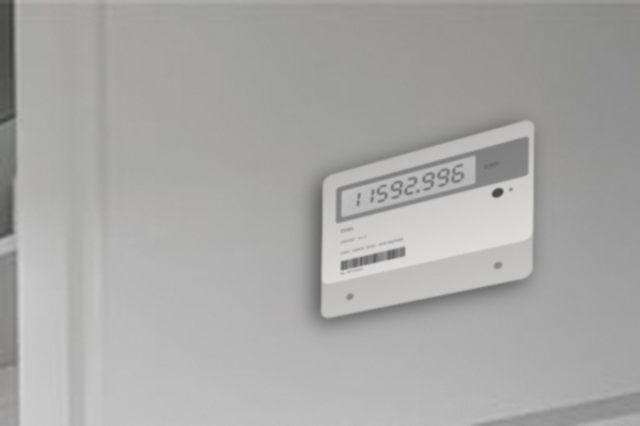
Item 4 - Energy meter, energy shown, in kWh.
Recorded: 11592.996 kWh
